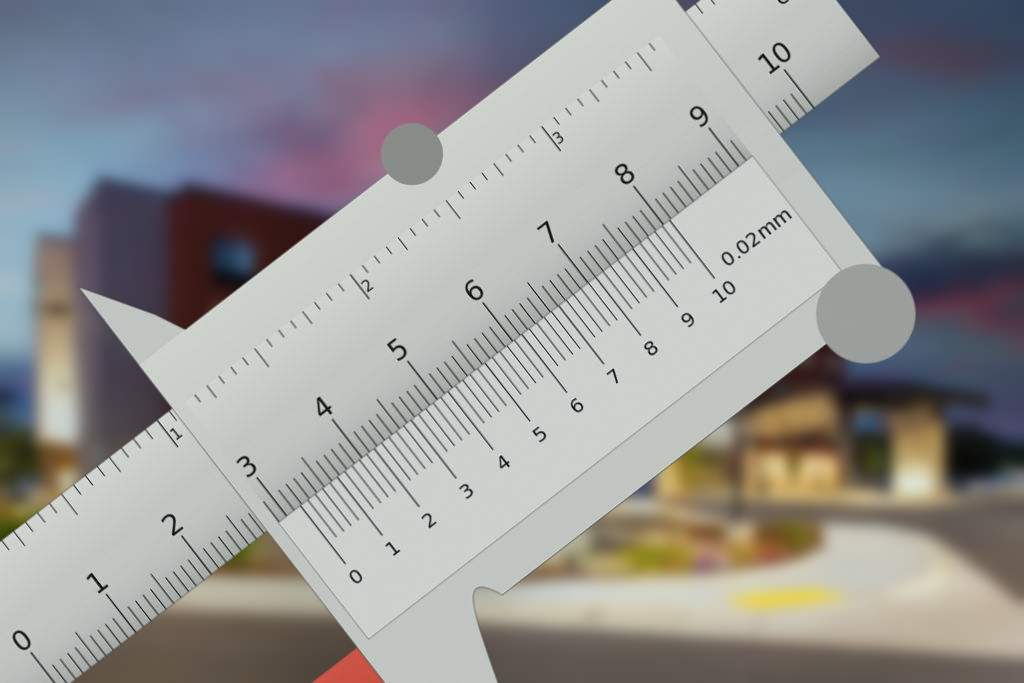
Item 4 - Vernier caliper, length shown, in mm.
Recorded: 31.8 mm
